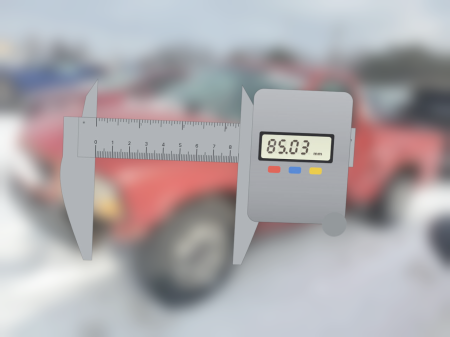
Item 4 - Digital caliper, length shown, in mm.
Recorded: 85.03 mm
